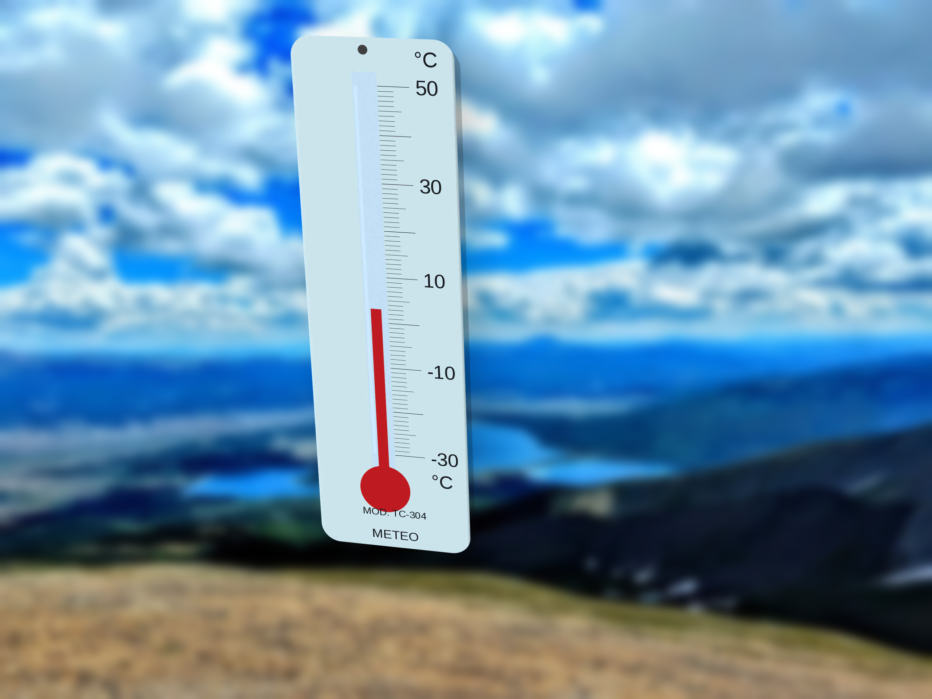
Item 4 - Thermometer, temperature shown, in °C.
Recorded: 3 °C
